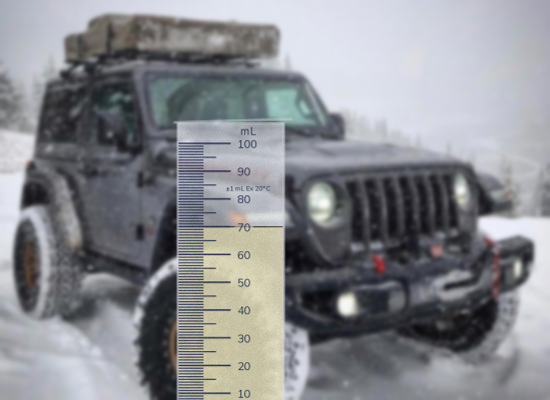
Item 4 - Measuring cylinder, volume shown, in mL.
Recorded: 70 mL
